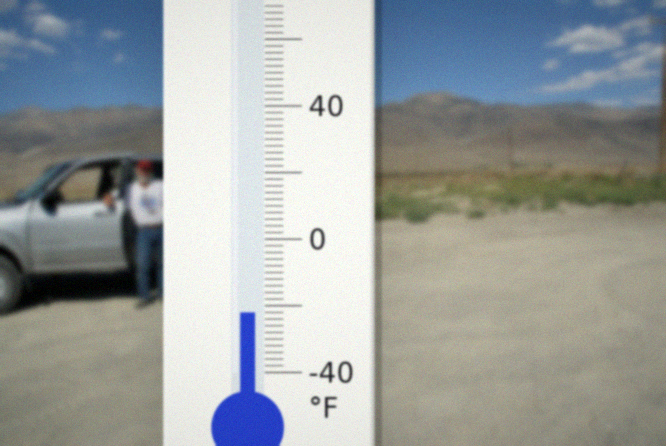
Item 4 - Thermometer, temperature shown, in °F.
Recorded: -22 °F
